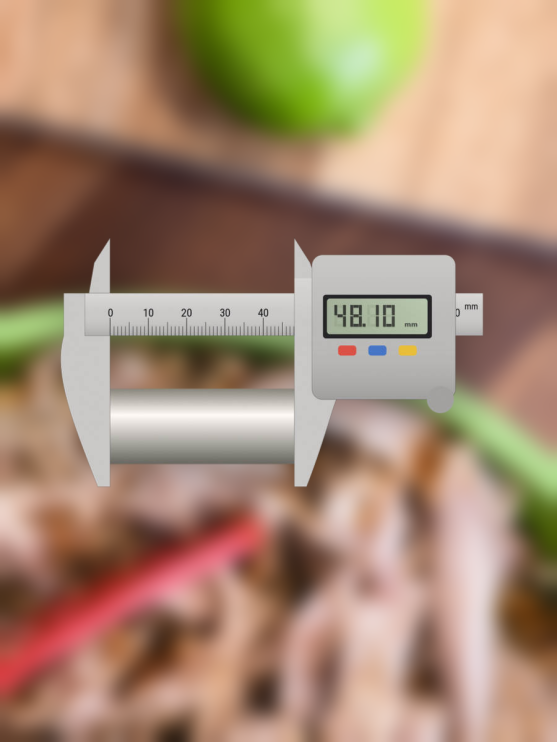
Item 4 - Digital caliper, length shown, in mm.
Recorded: 48.10 mm
